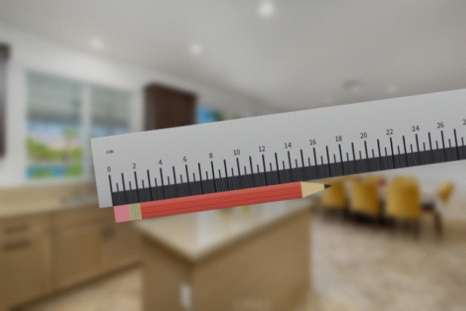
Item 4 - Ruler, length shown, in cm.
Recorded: 17 cm
